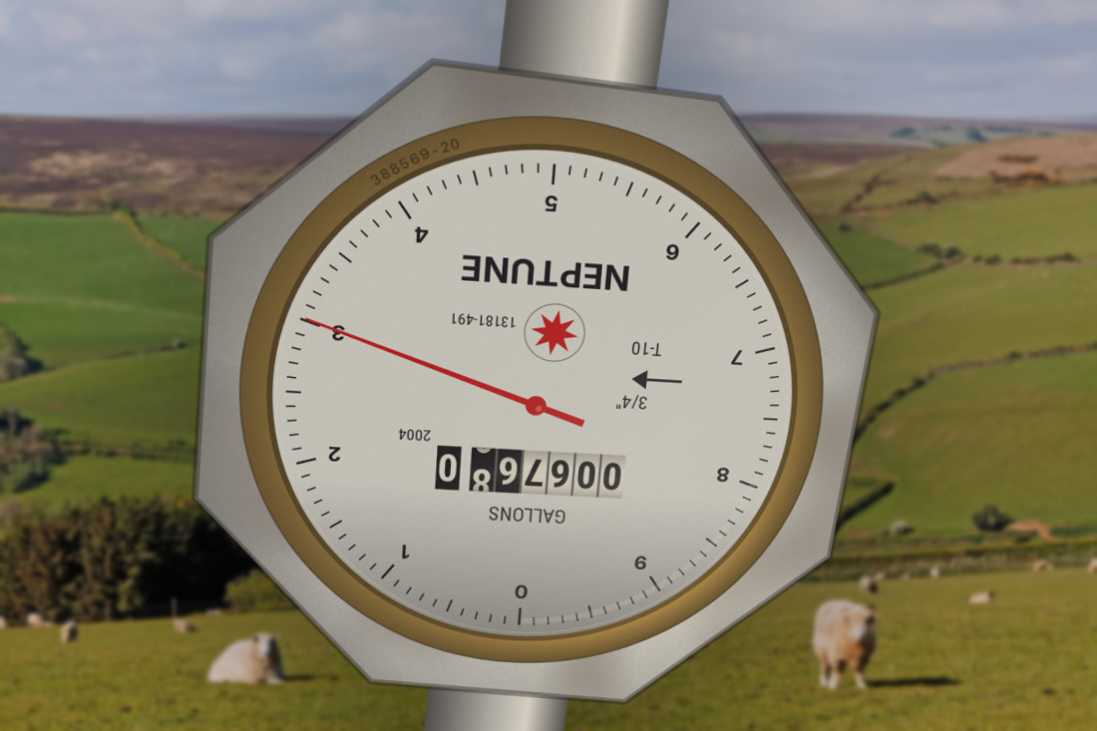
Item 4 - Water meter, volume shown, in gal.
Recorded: 67683.0 gal
